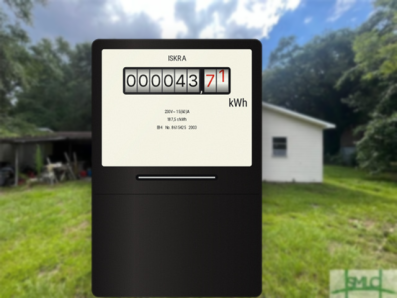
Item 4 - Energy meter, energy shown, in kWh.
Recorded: 43.71 kWh
